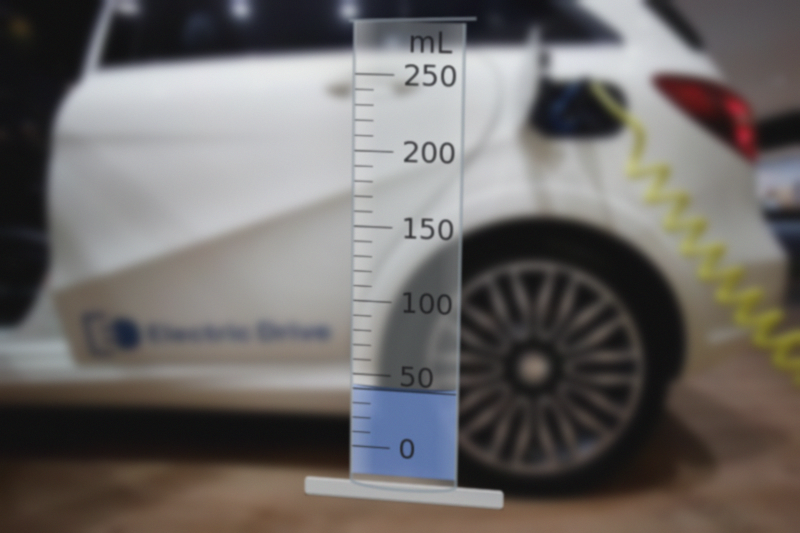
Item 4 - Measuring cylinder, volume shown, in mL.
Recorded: 40 mL
